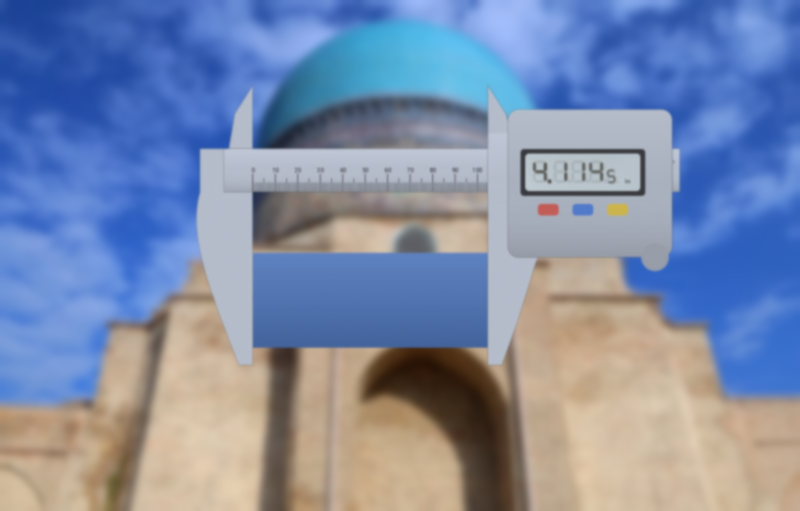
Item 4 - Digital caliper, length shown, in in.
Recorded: 4.1145 in
